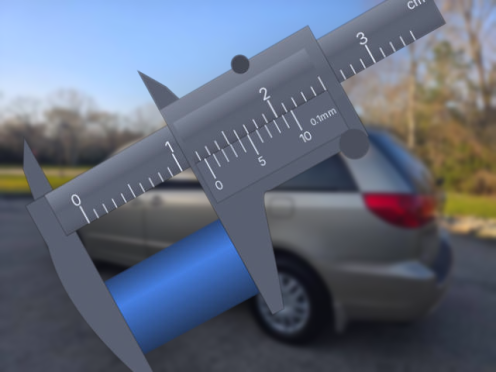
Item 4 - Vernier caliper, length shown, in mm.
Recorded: 12.4 mm
